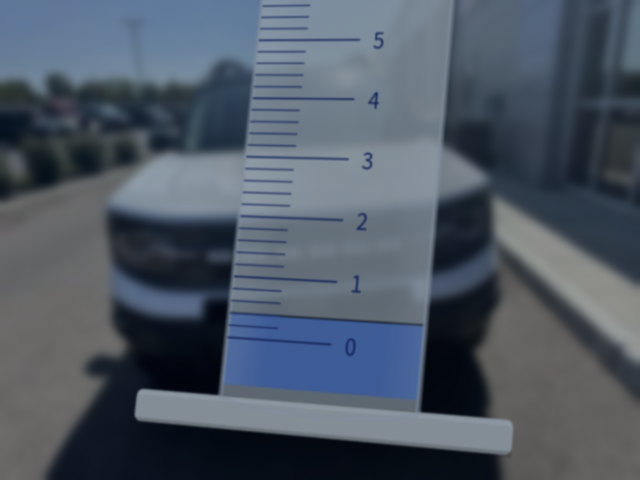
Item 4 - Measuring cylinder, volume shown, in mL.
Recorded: 0.4 mL
